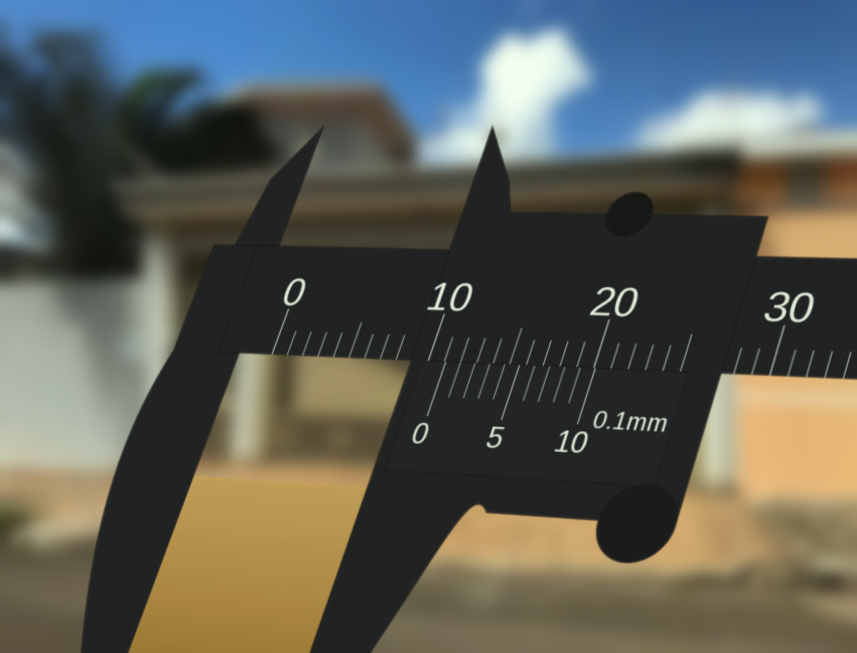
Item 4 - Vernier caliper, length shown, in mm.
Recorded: 11.1 mm
